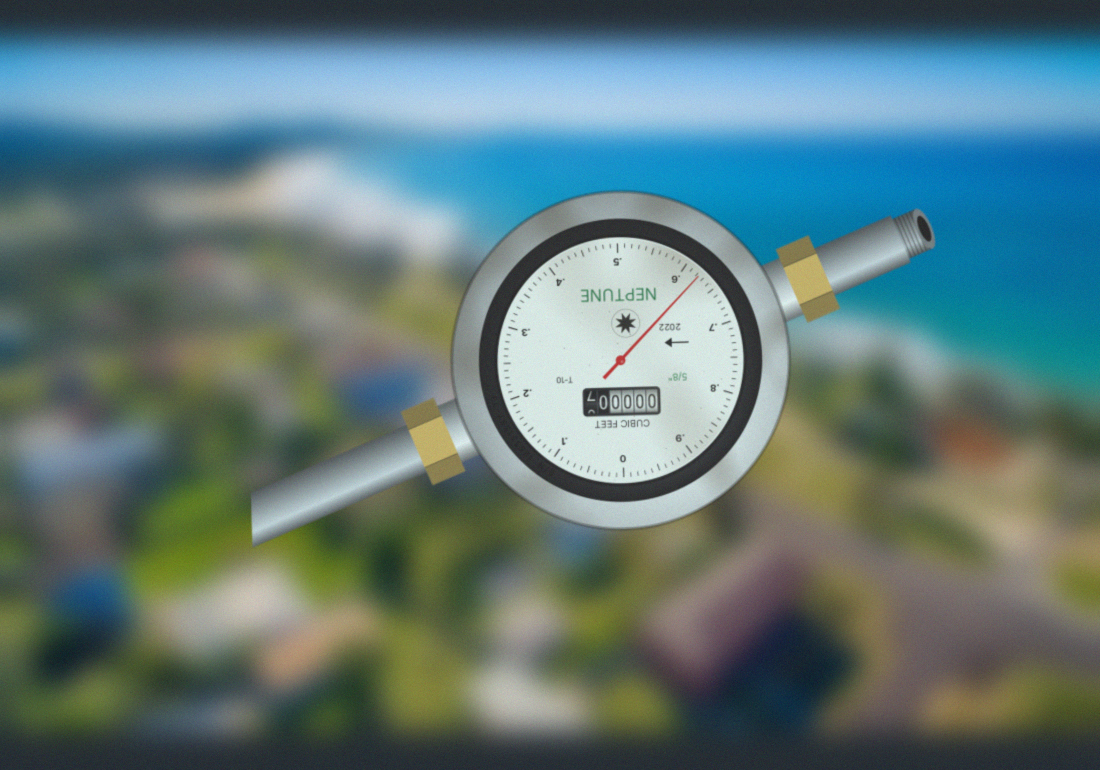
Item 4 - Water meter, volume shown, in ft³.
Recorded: 6.62 ft³
